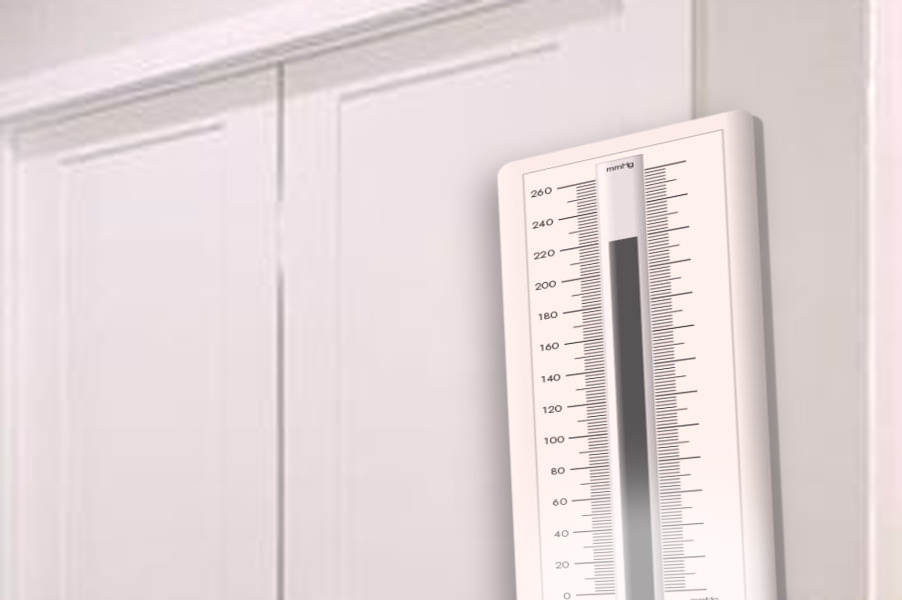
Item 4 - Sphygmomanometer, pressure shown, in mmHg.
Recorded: 220 mmHg
